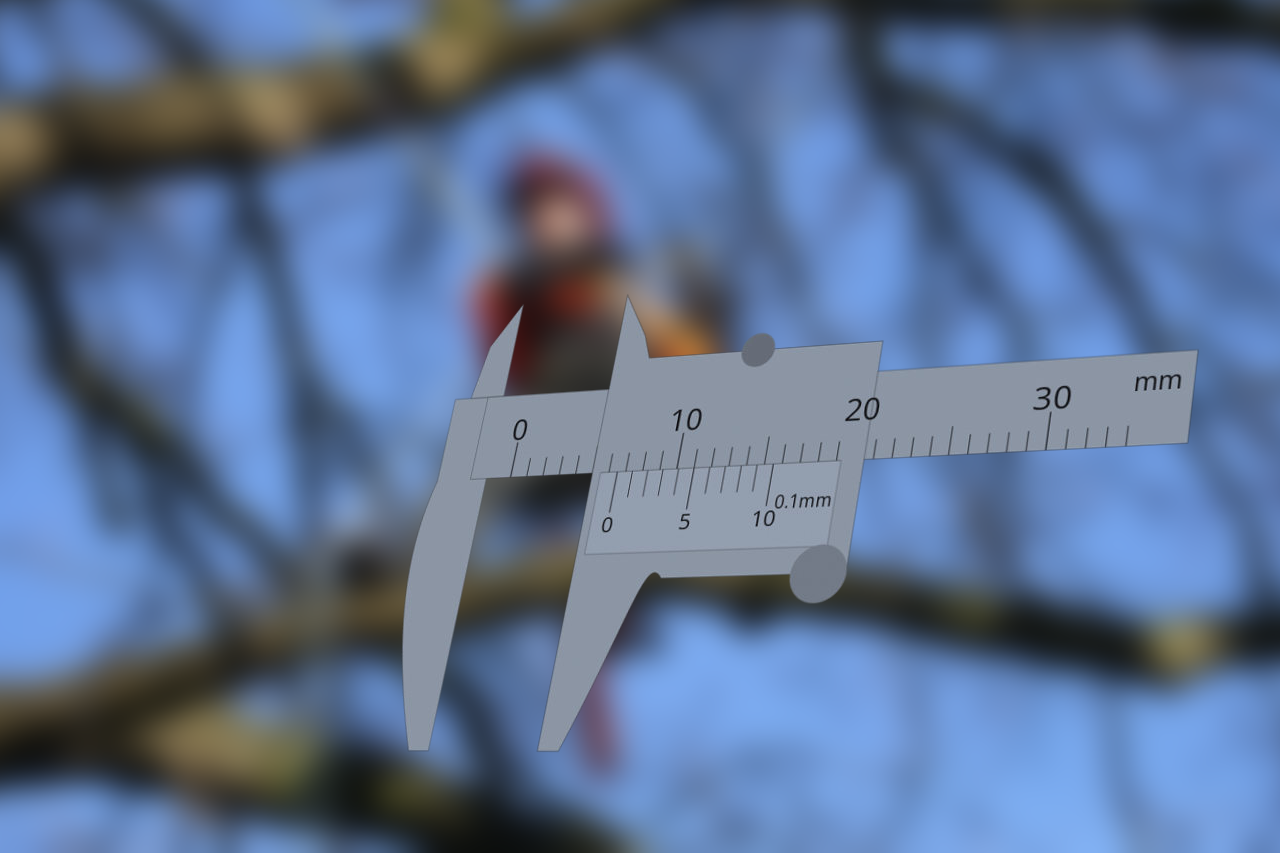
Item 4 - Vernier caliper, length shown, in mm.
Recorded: 6.5 mm
